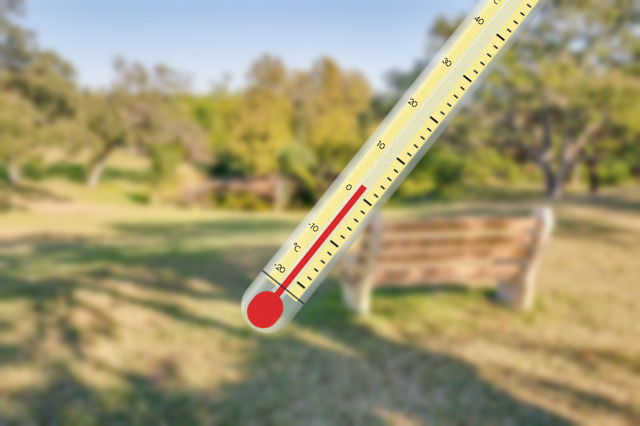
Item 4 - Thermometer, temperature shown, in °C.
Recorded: 2 °C
